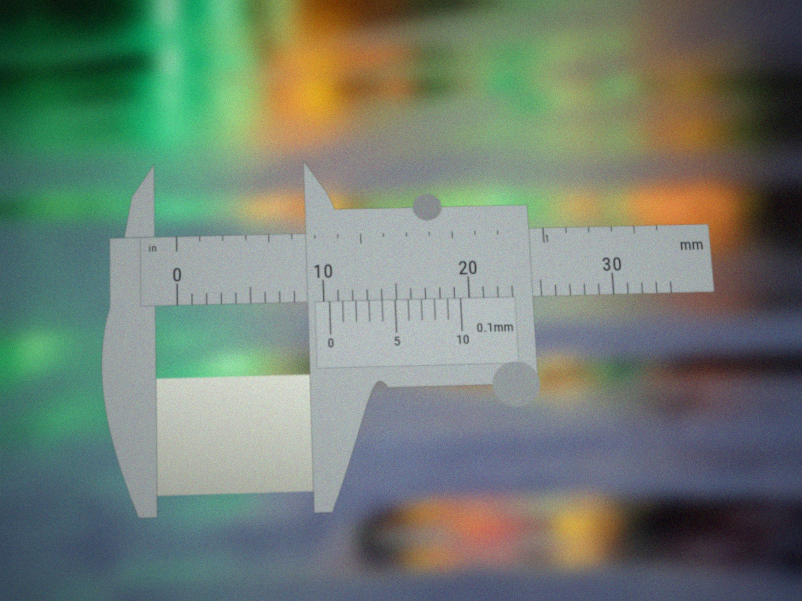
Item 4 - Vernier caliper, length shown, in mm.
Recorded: 10.4 mm
